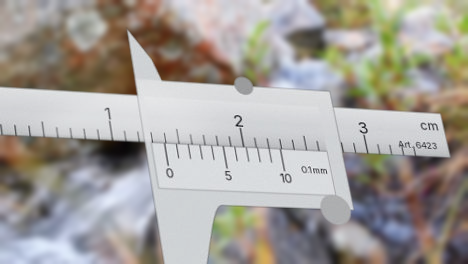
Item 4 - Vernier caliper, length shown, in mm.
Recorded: 13.9 mm
